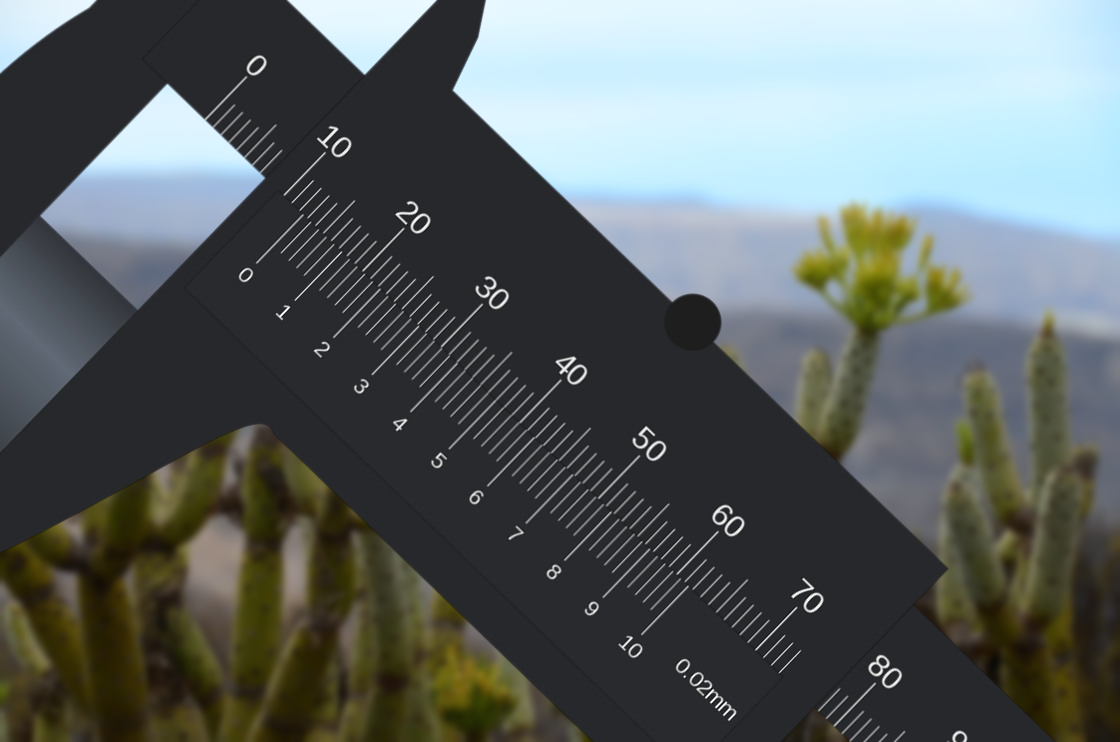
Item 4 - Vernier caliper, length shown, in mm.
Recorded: 12.5 mm
